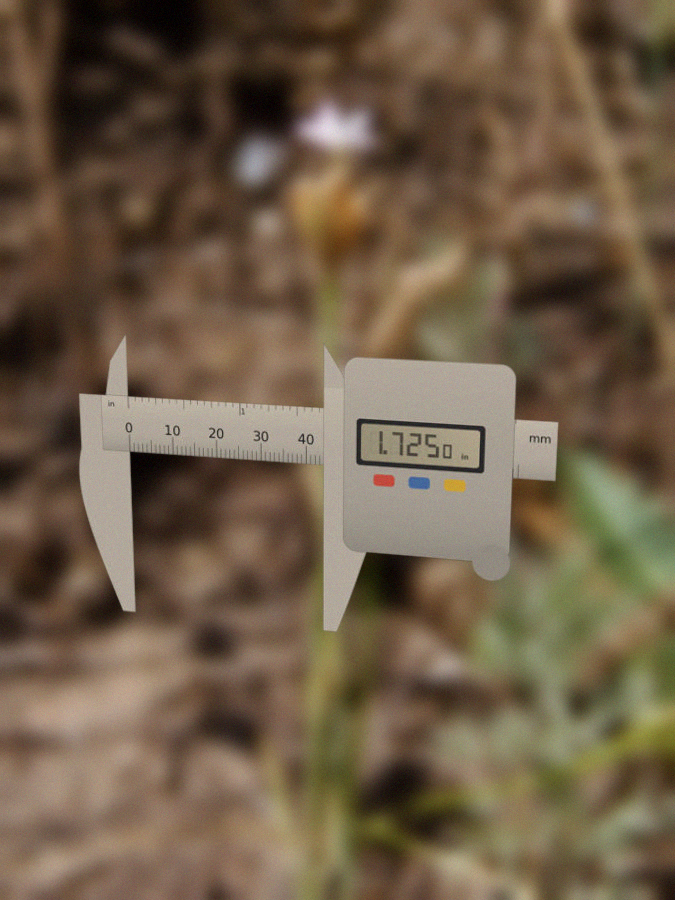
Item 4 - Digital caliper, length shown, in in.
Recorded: 1.7250 in
